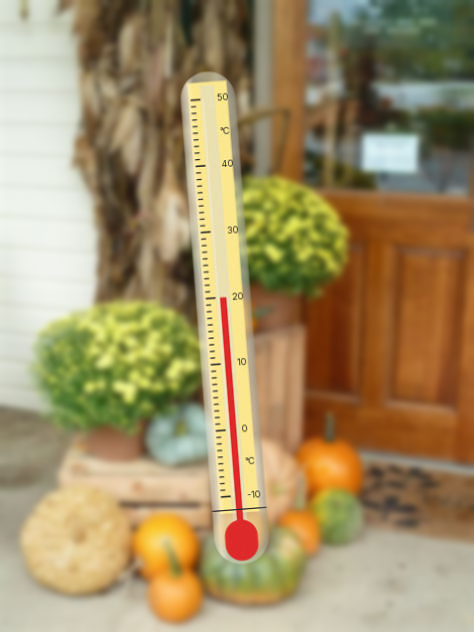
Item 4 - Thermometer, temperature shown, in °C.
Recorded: 20 °C
